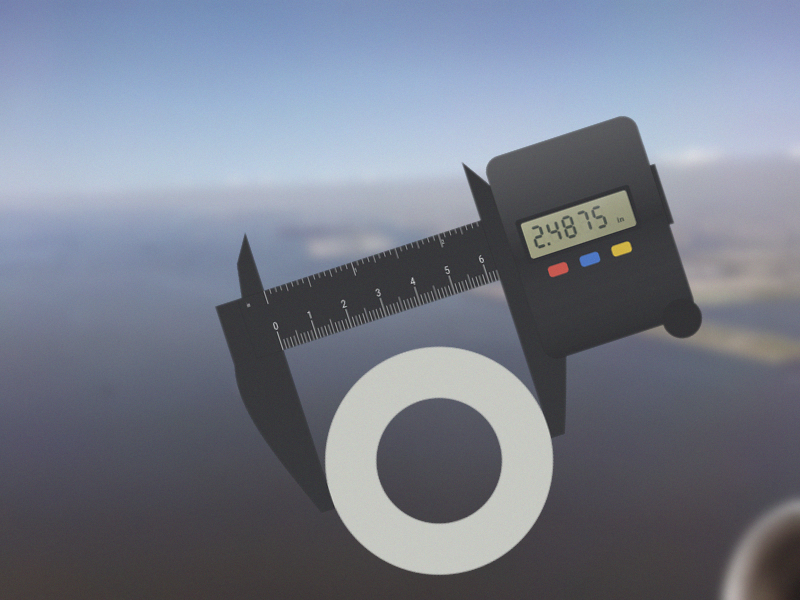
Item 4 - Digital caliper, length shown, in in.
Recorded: 2.4875 in
